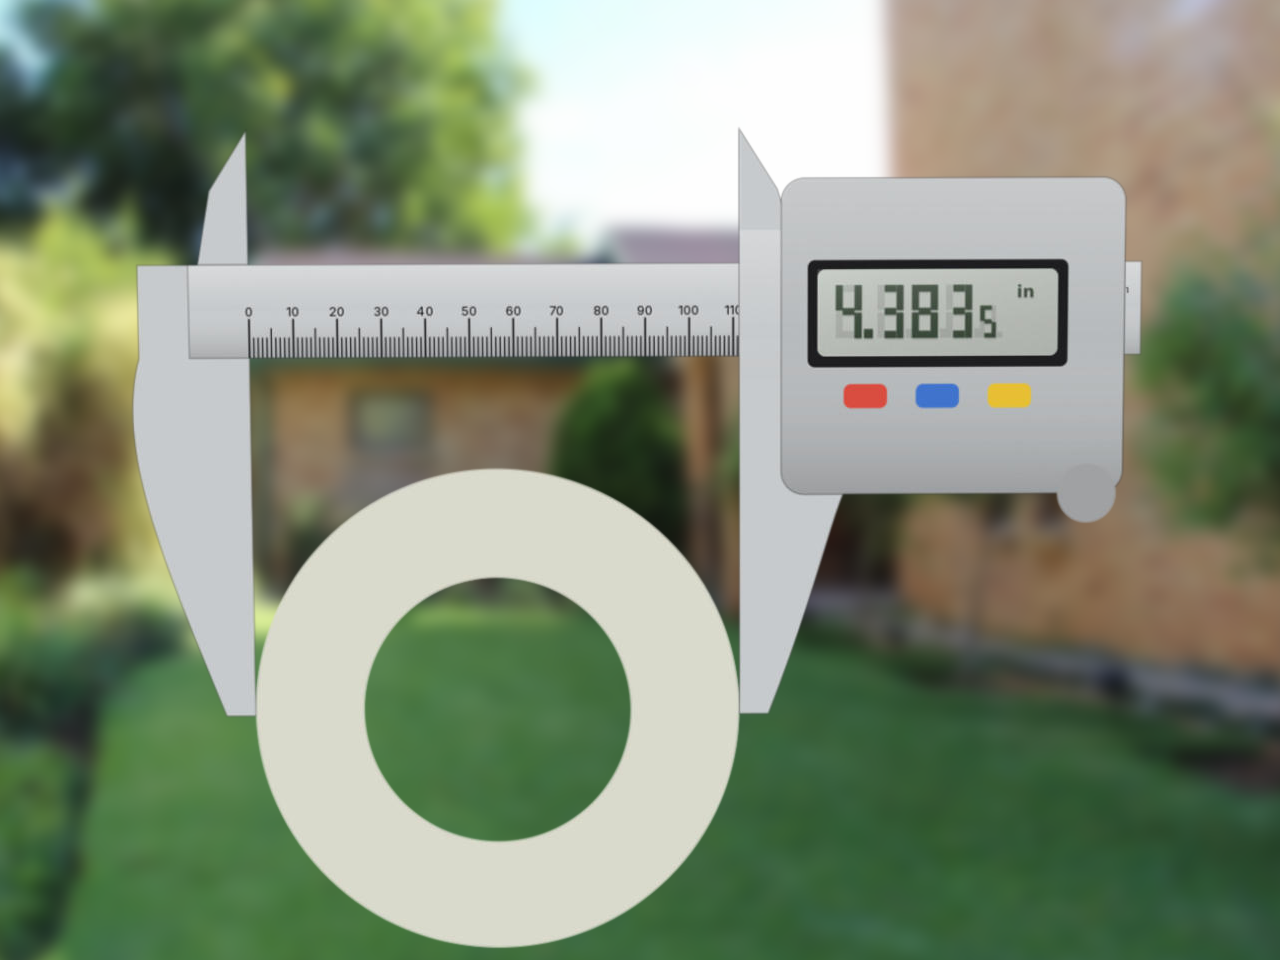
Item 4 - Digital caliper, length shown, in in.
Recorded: 4.3835 in
